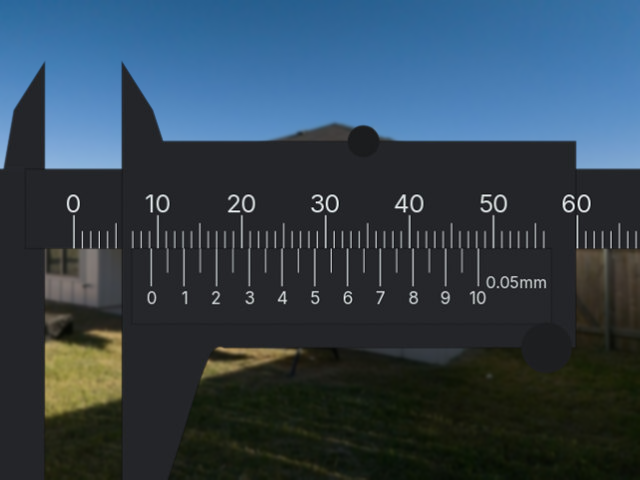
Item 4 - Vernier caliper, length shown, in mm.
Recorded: 9.2 mm
